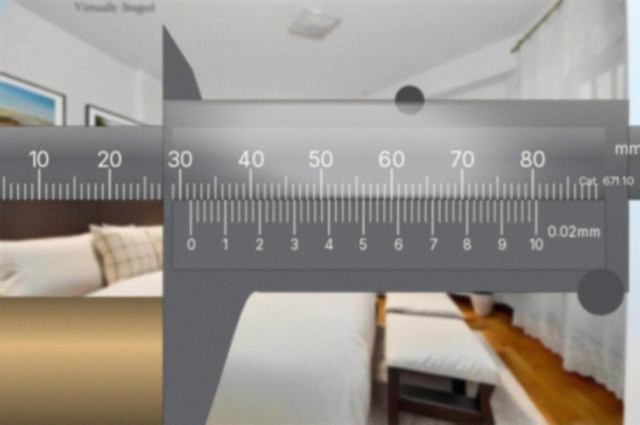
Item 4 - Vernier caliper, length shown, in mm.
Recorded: 31.5 mm
